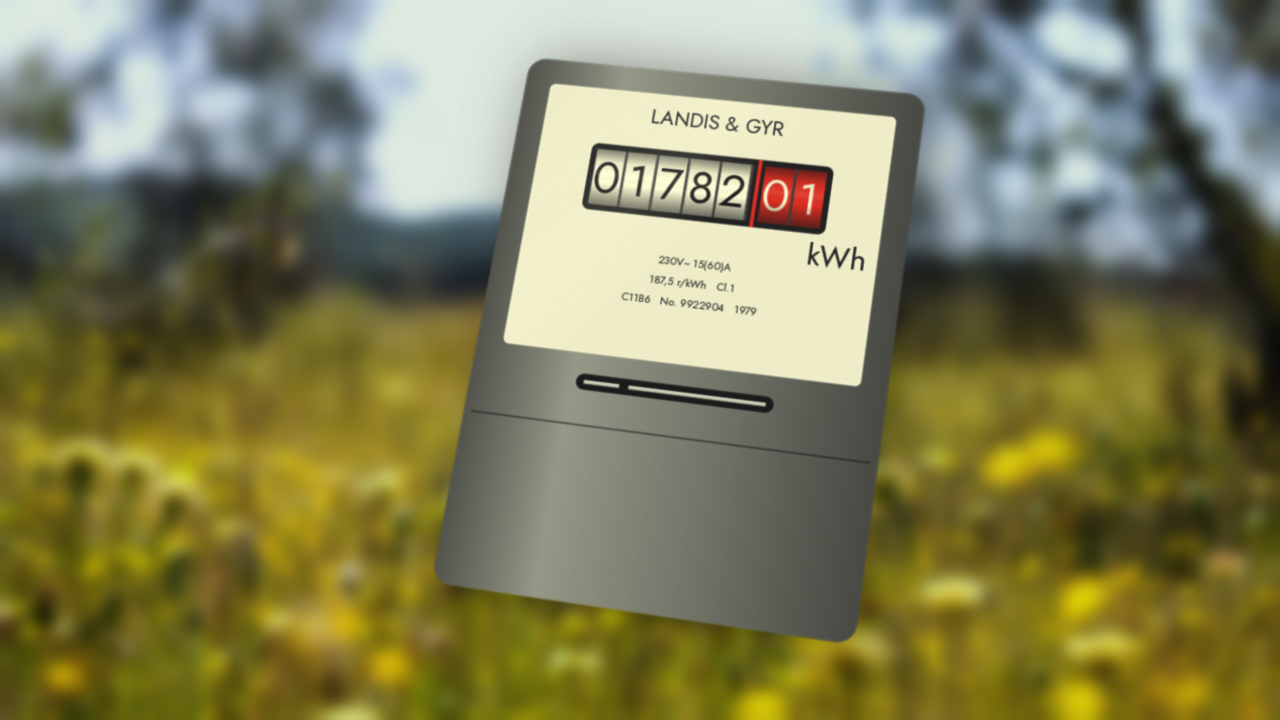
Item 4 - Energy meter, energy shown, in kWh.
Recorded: 1782.01 kWh
